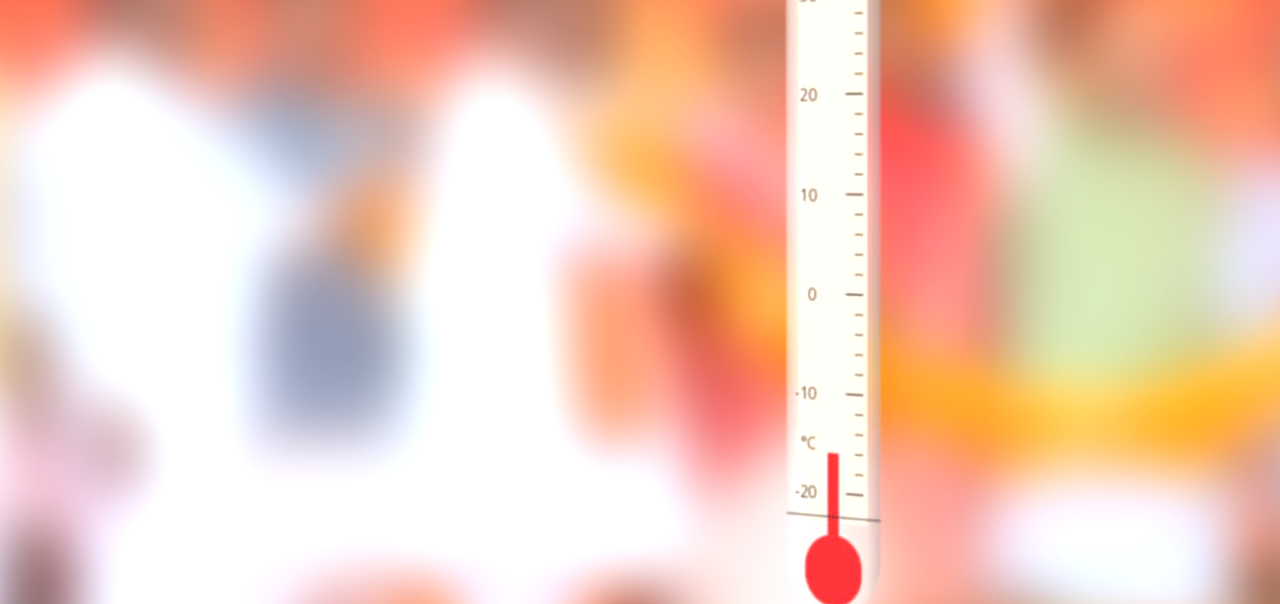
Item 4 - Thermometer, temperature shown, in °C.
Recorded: -16 °C
